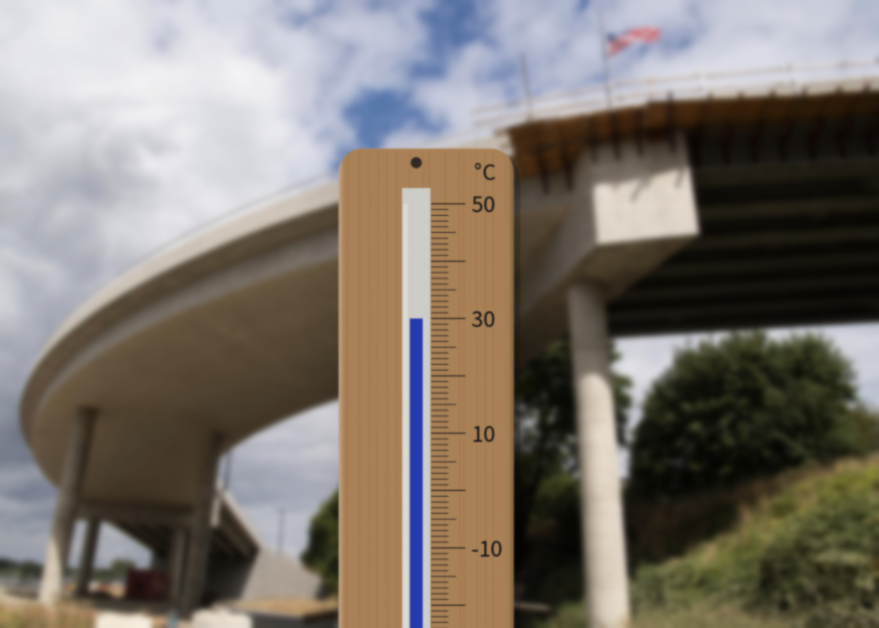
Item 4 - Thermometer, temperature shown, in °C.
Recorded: 30 °C
